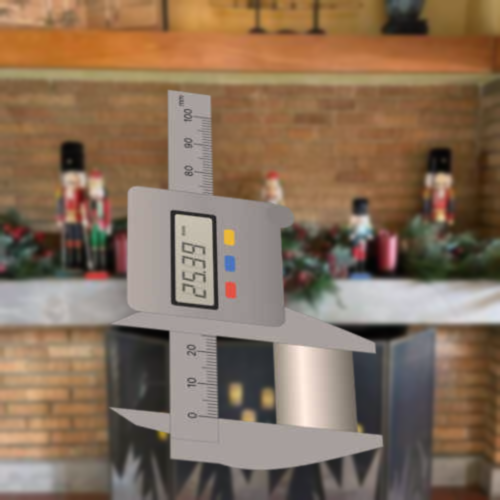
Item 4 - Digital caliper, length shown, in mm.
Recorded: 25.39 mm
